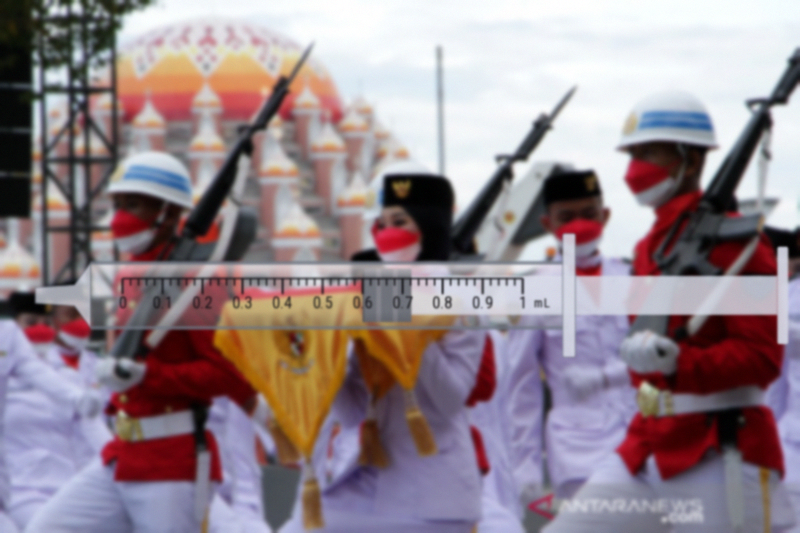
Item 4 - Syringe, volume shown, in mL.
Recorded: 0.6 mL
